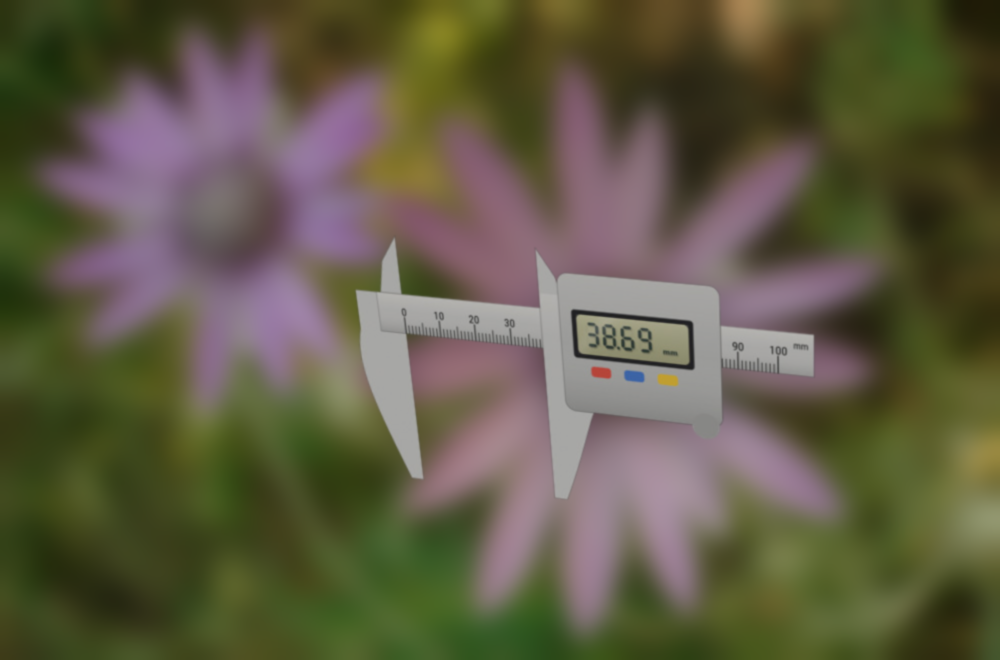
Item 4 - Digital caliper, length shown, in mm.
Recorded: 38.69 mm
